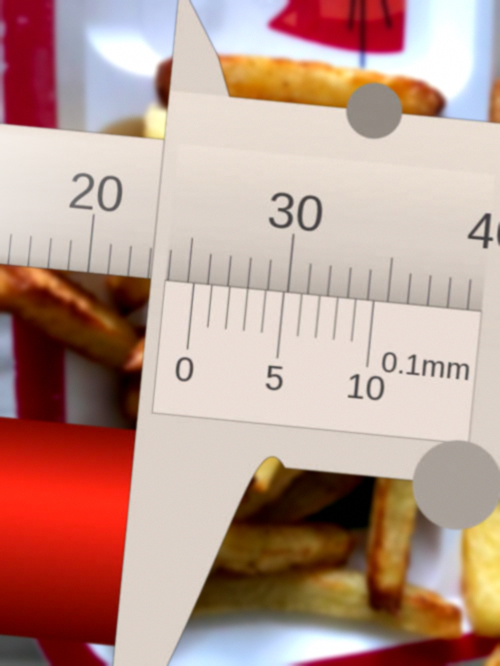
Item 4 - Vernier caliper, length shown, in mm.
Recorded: 25.3 mm
